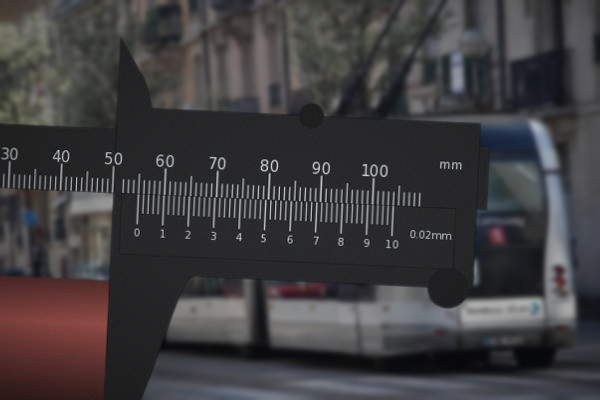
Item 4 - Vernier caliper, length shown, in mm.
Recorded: 55.0 mm
